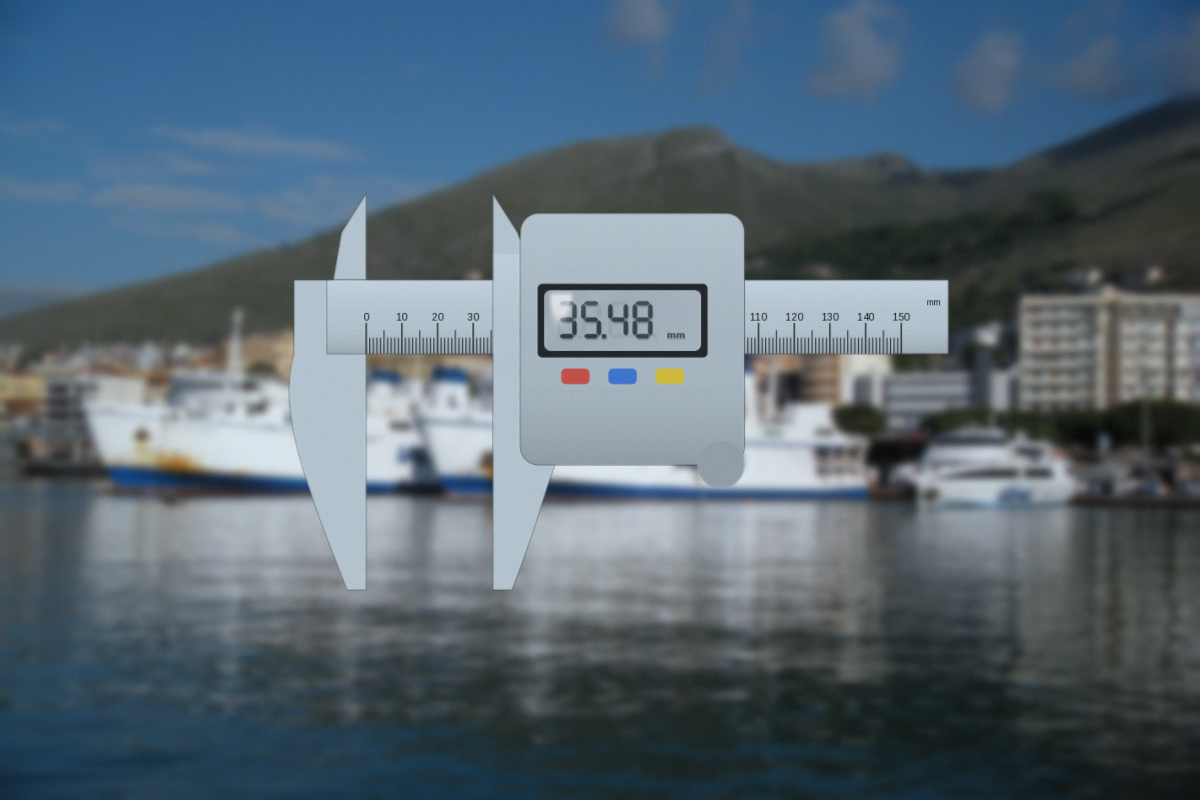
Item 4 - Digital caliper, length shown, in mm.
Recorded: 35.48 mm
